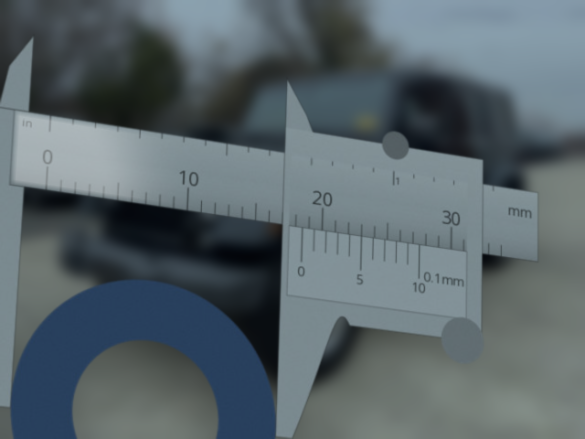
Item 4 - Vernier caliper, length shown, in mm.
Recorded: 18.5 mm
